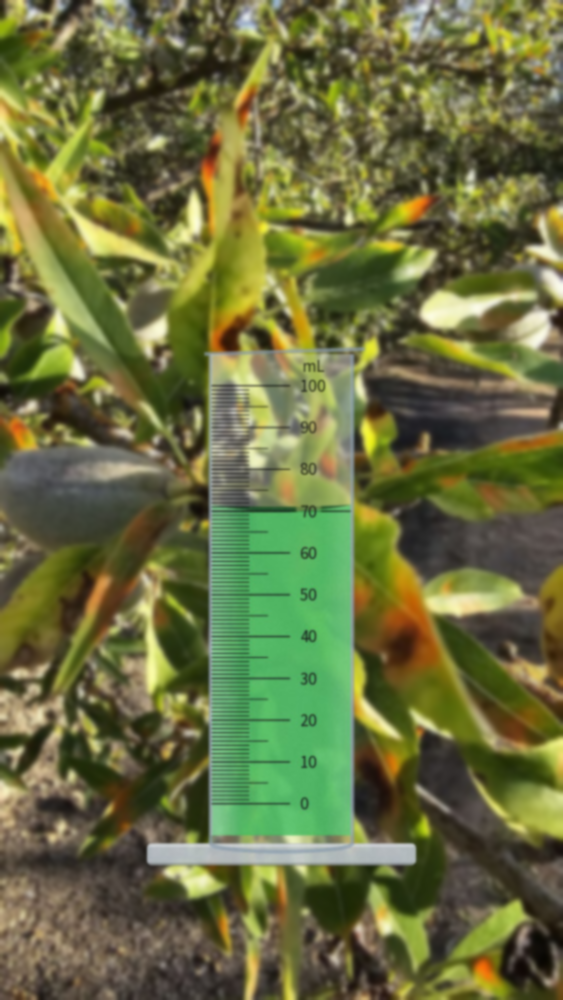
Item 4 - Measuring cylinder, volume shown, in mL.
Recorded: 70 mL
